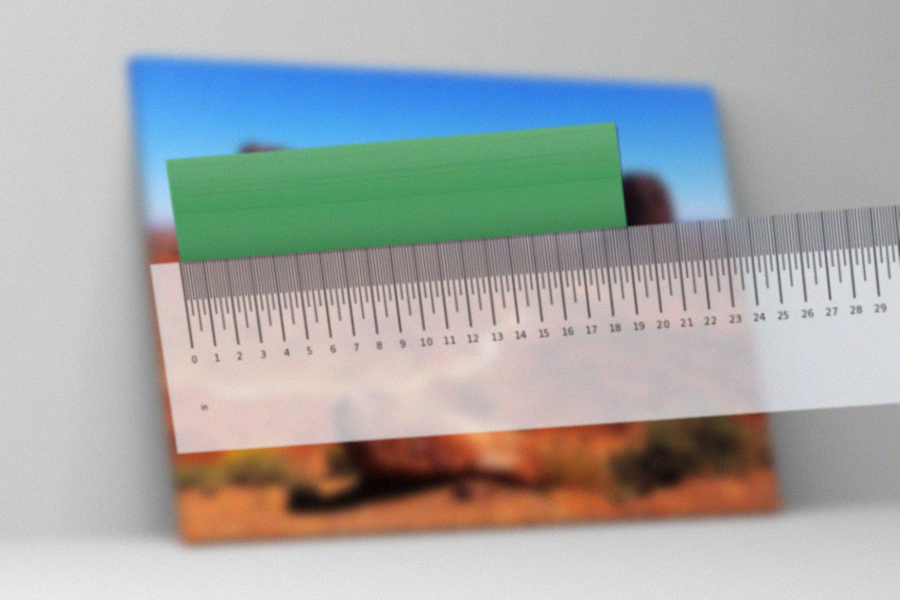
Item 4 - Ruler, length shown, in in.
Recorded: 19 in
